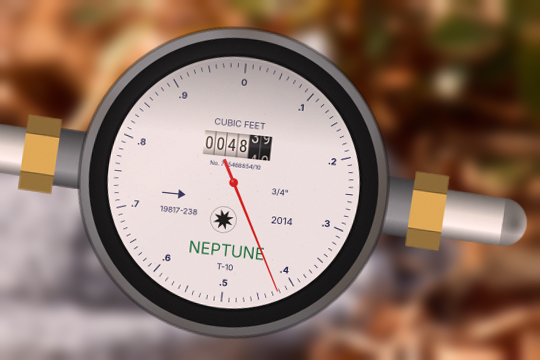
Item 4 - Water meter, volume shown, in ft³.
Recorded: 4839.42 ft³
